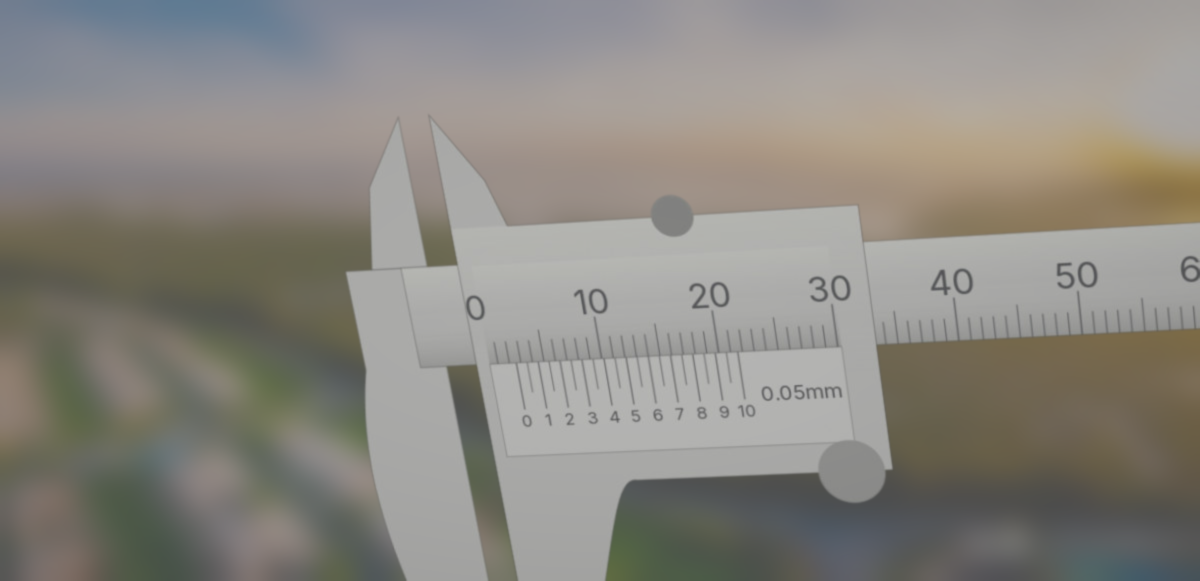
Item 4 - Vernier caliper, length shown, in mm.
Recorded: 2.6 mm
